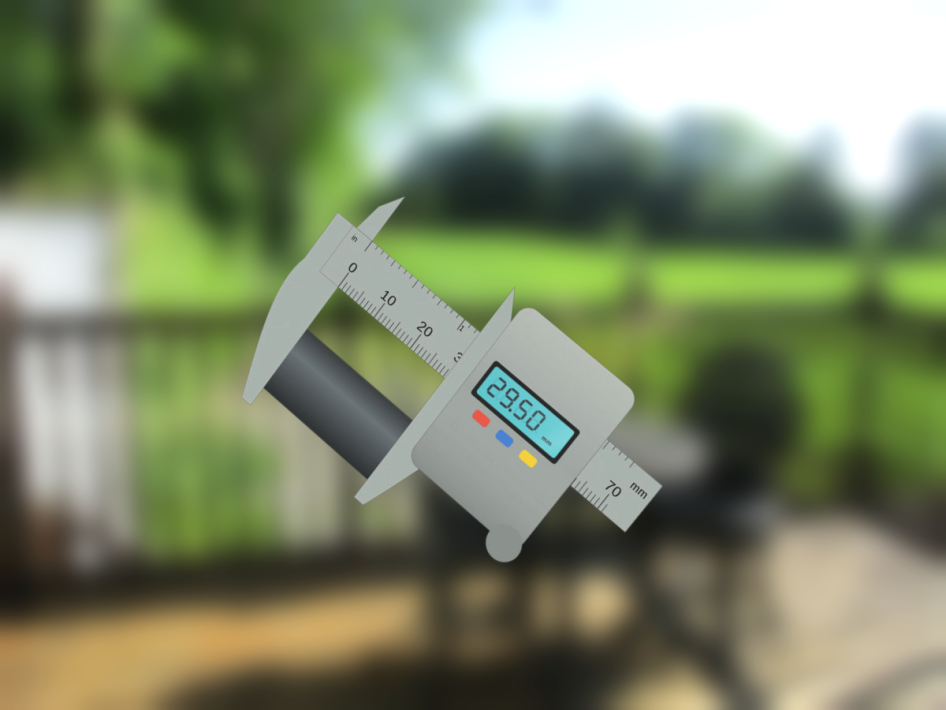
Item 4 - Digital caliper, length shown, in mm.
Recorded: 29.50 mm
